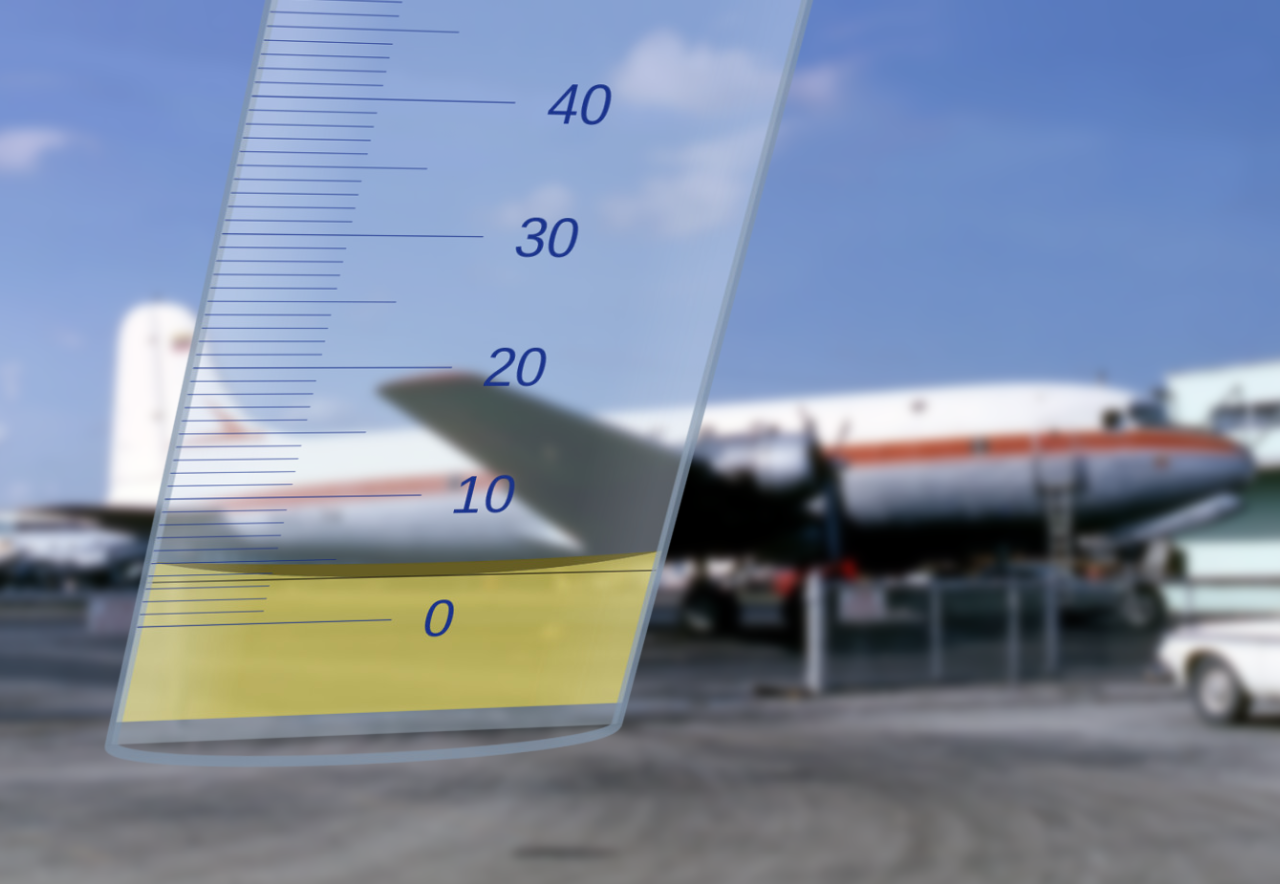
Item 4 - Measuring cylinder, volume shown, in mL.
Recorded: 3.5 mL
